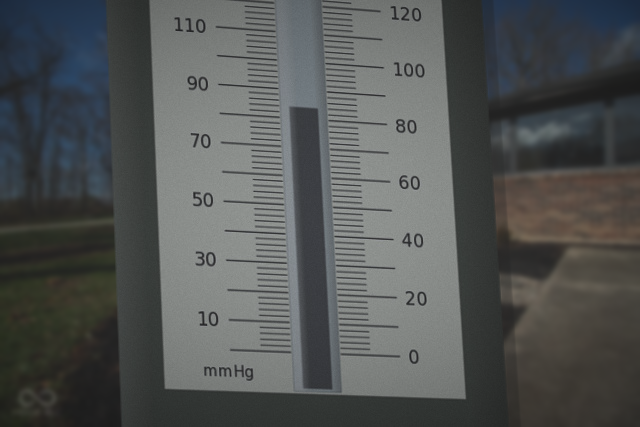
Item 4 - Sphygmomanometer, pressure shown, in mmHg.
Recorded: 84 mmHg
